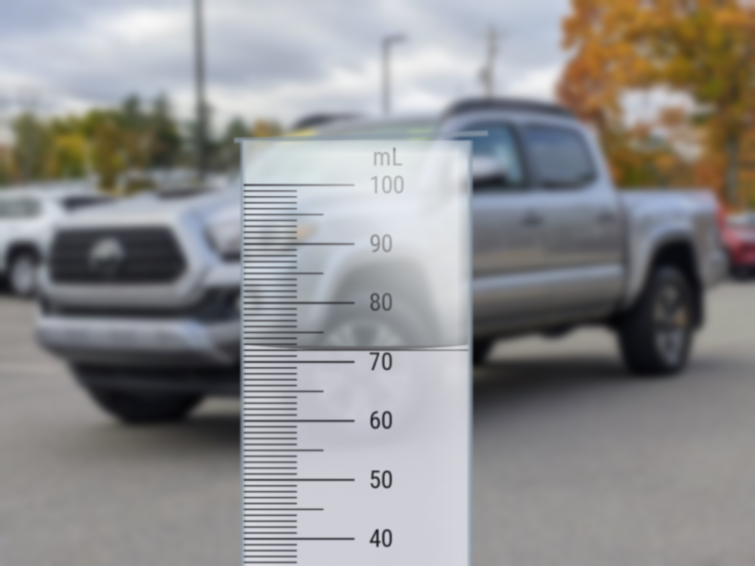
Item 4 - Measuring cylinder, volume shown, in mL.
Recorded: 72 mL
